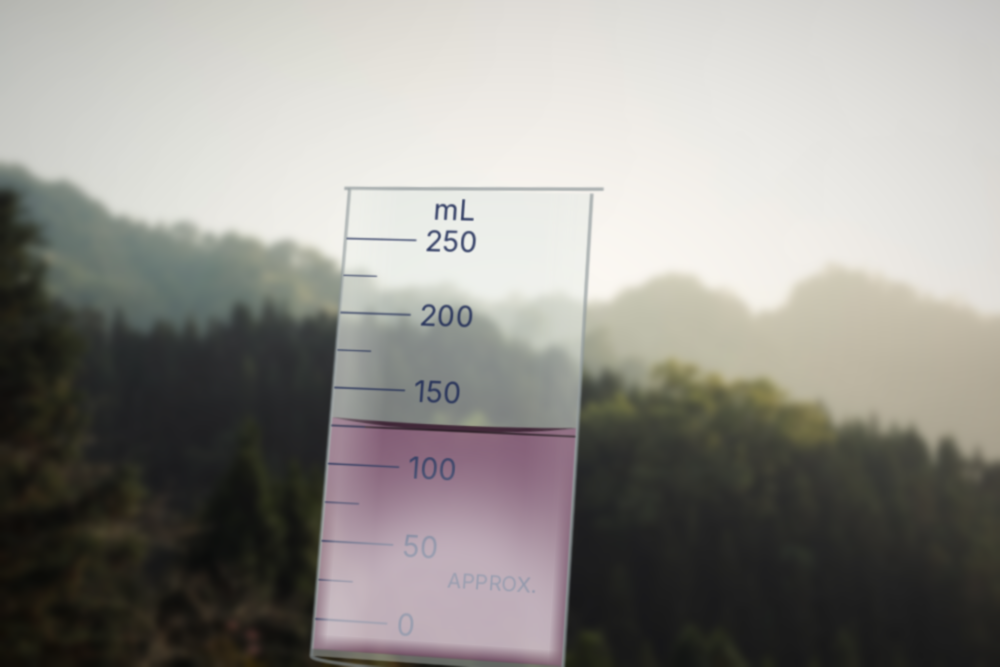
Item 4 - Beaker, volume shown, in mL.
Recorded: 125 mL
